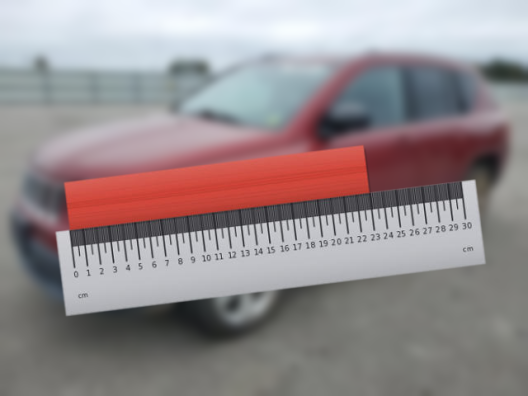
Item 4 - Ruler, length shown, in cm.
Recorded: 23 cm
